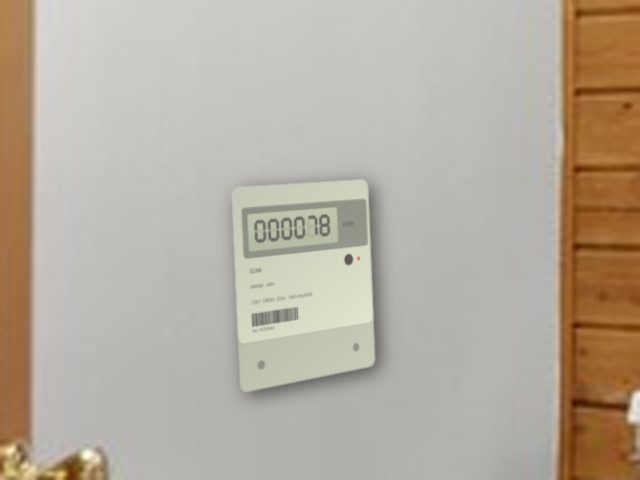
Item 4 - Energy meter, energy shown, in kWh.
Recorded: 78 kWh
